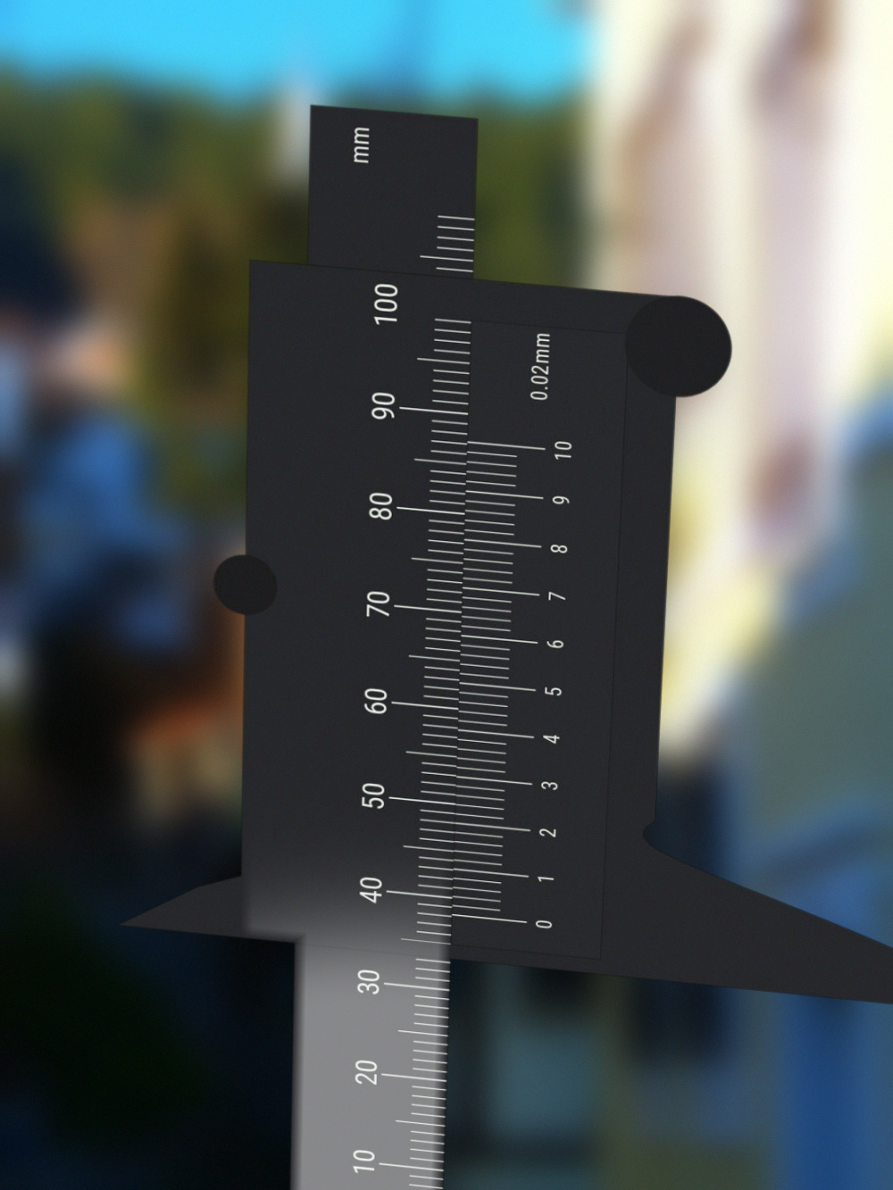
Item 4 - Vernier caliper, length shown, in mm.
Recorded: 38.2 mm
